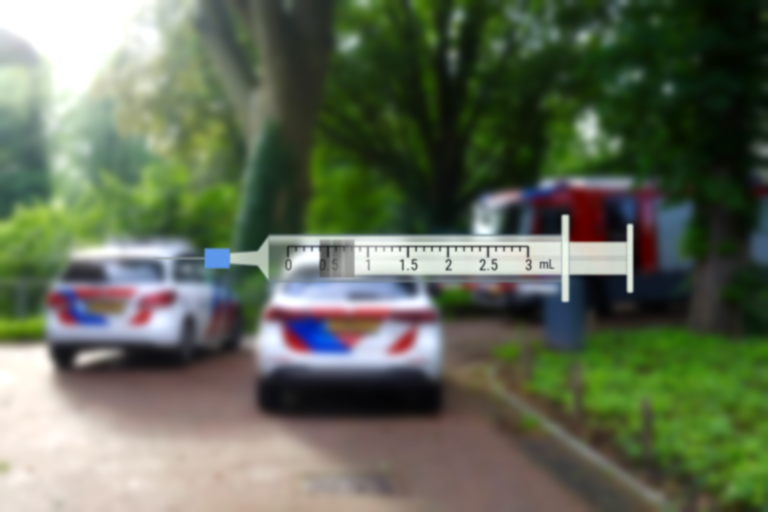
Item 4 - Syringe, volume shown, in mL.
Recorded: 0.4 mL
